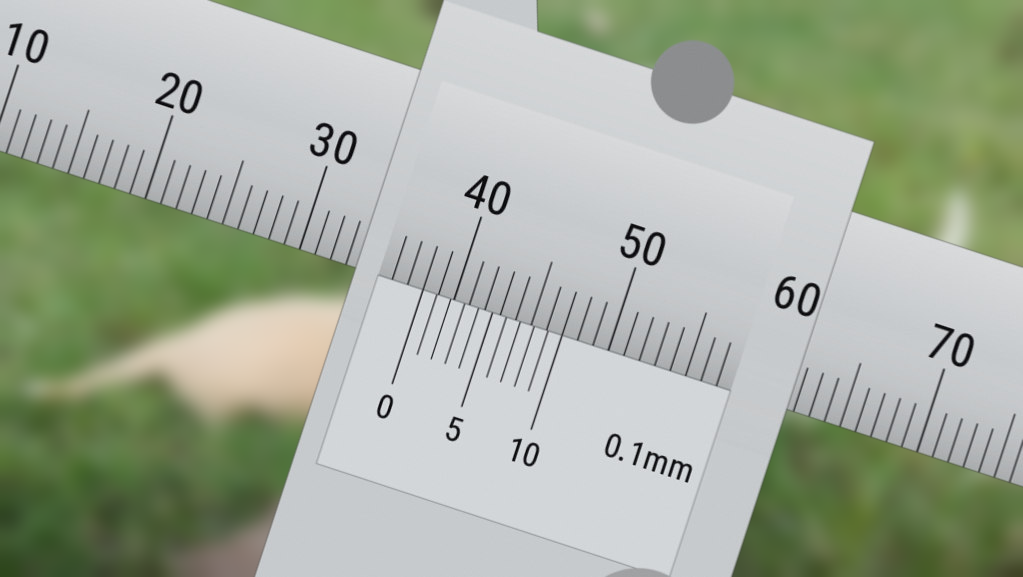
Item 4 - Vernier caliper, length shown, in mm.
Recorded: 38.0 mm
